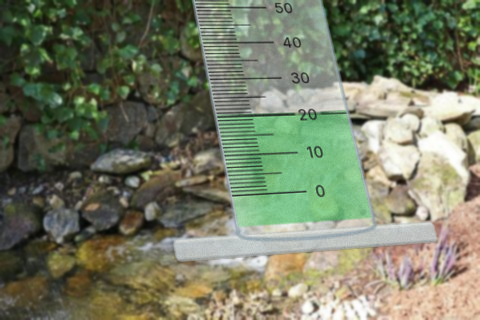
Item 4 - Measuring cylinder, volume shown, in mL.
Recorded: 20 mL
